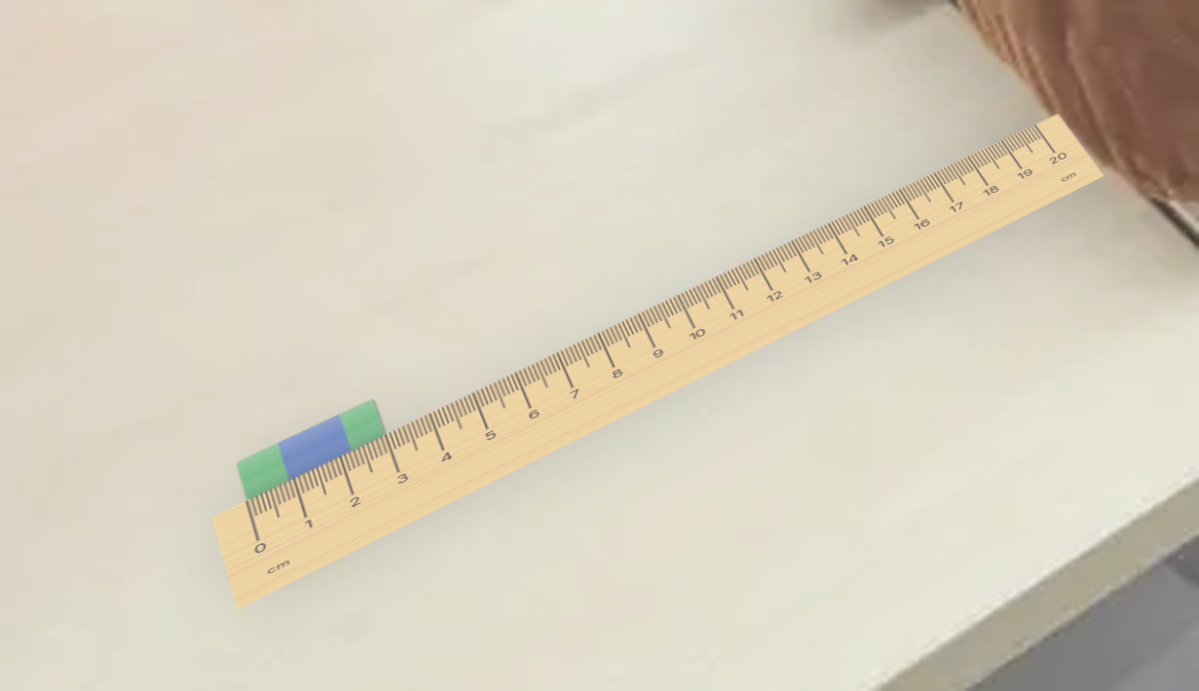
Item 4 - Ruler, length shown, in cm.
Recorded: 3 cm
